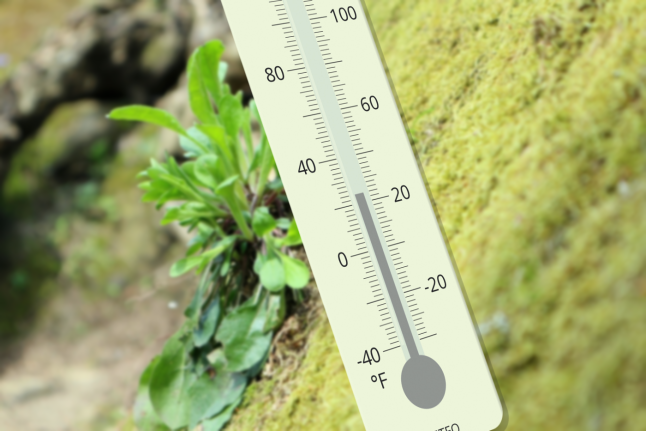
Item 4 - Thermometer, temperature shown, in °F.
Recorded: 24 °F
